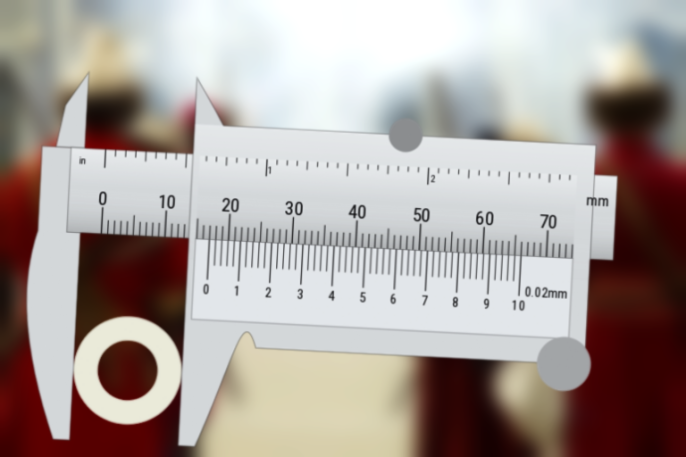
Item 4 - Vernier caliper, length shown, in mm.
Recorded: 17.0 mm
